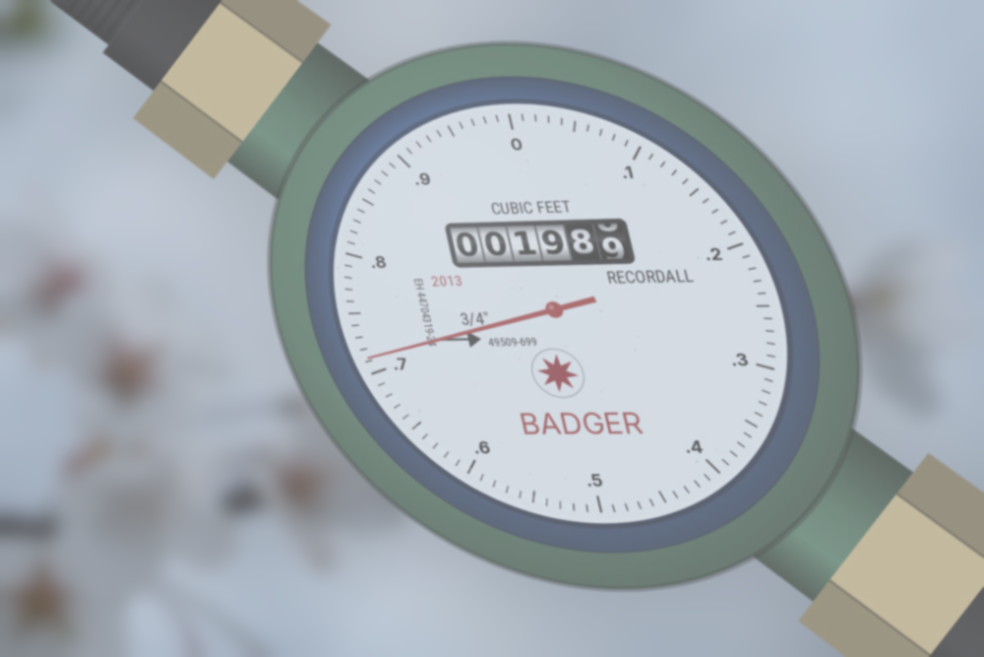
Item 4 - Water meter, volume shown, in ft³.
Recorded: 1988.71 ft³
